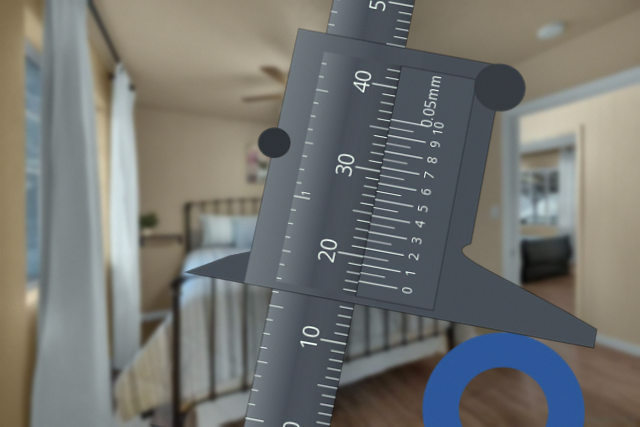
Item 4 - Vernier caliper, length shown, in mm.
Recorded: 17.2 mm
